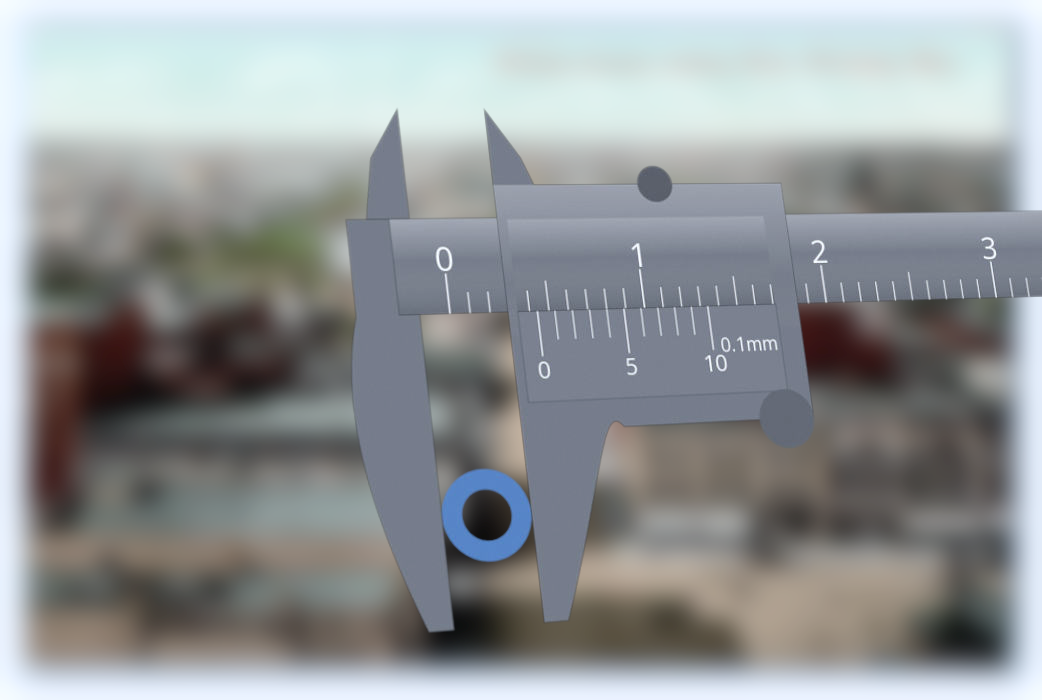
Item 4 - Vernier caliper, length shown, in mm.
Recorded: 4.4 mm
